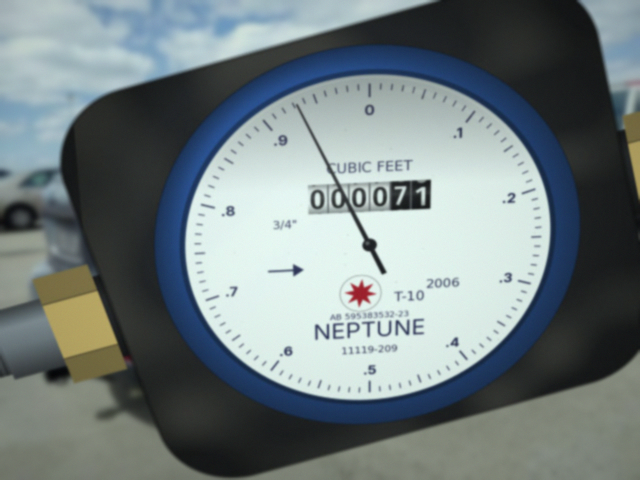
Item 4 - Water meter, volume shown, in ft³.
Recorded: 70.93 ft³
